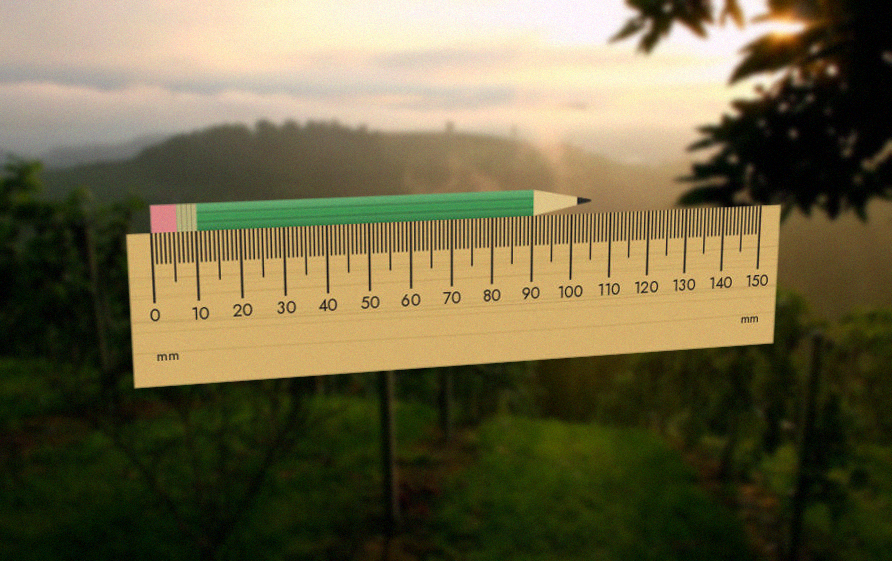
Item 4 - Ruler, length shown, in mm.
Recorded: 105 mm
